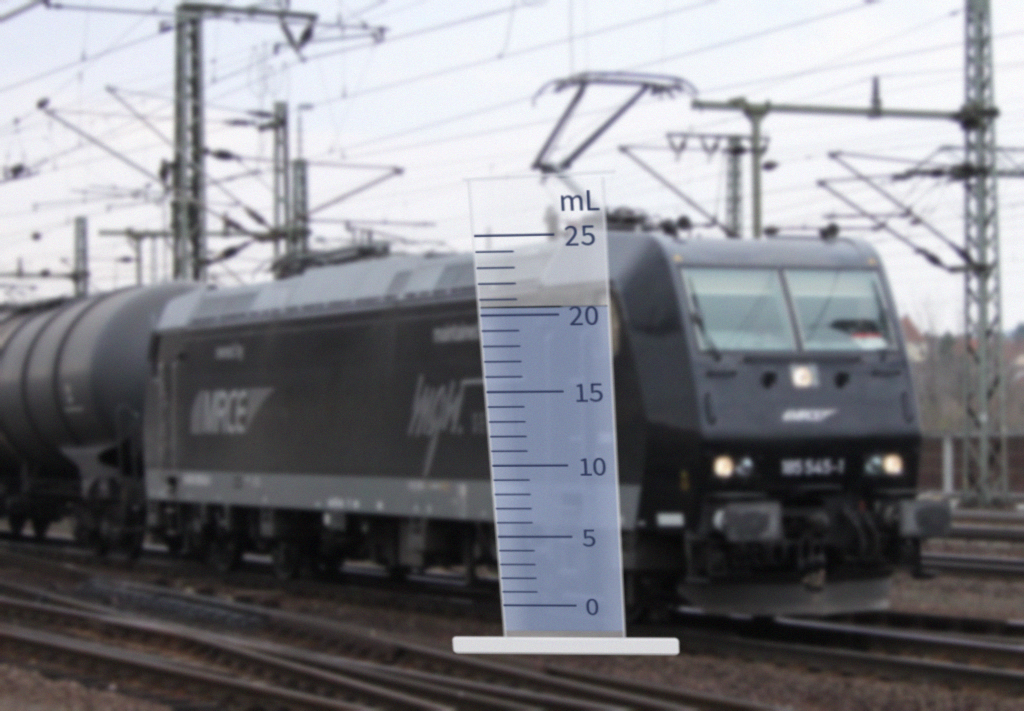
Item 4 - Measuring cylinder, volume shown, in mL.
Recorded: 20.5 mL
